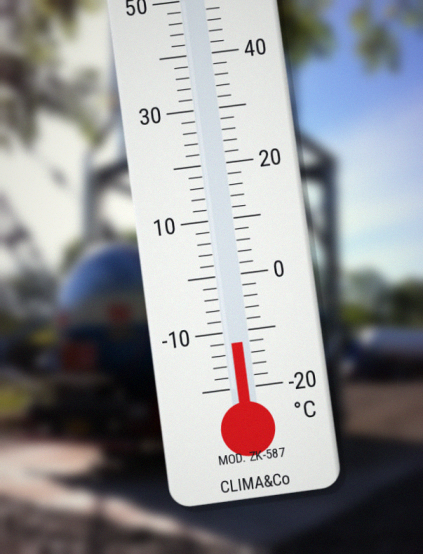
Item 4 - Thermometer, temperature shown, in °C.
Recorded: -12 °C
